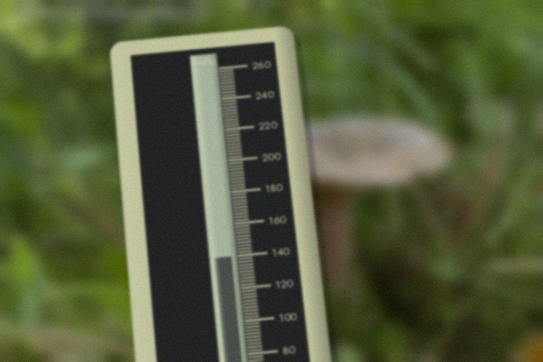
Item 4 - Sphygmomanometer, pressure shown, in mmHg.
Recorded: 140 mmHg
